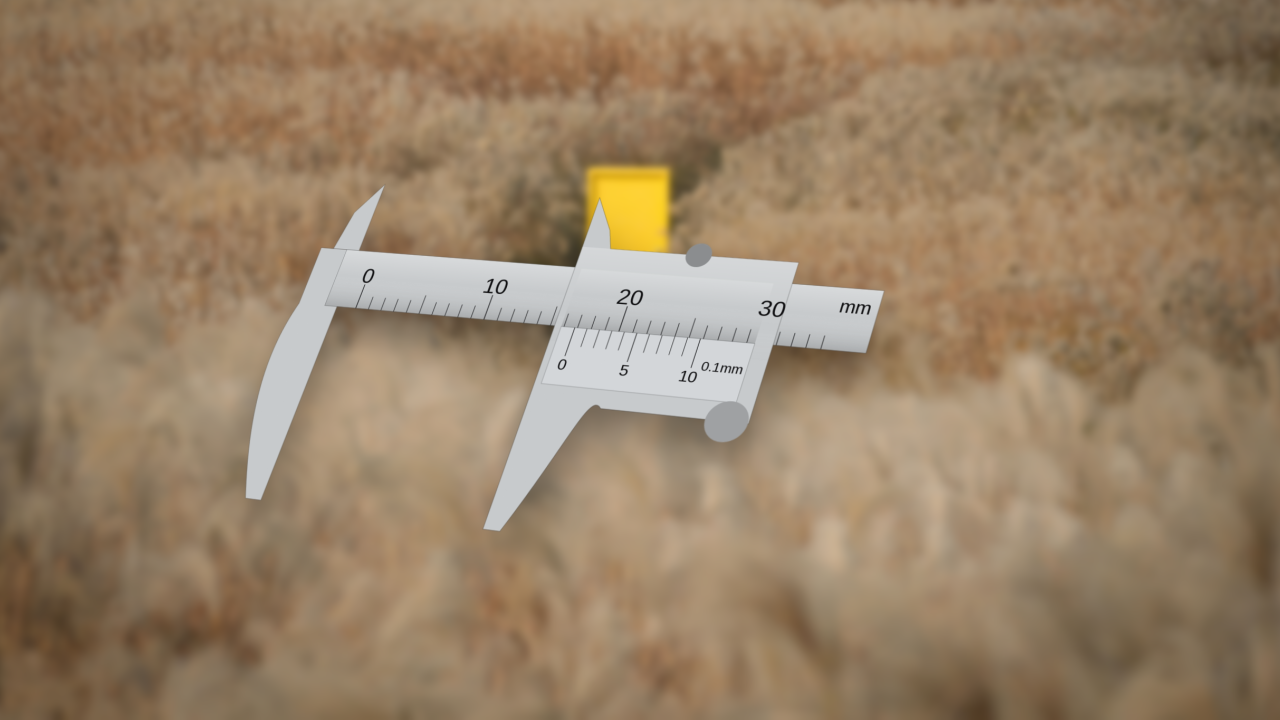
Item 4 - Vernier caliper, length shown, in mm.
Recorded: 16.8 mm
